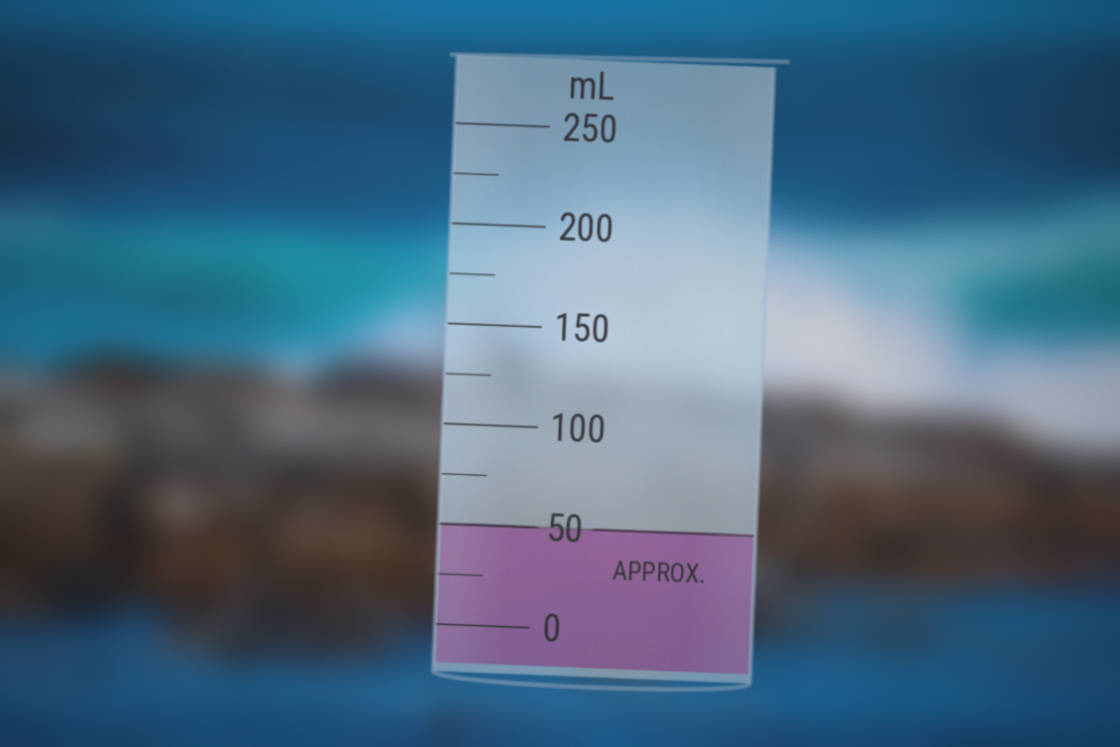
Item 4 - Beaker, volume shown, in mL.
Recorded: 50 mL
